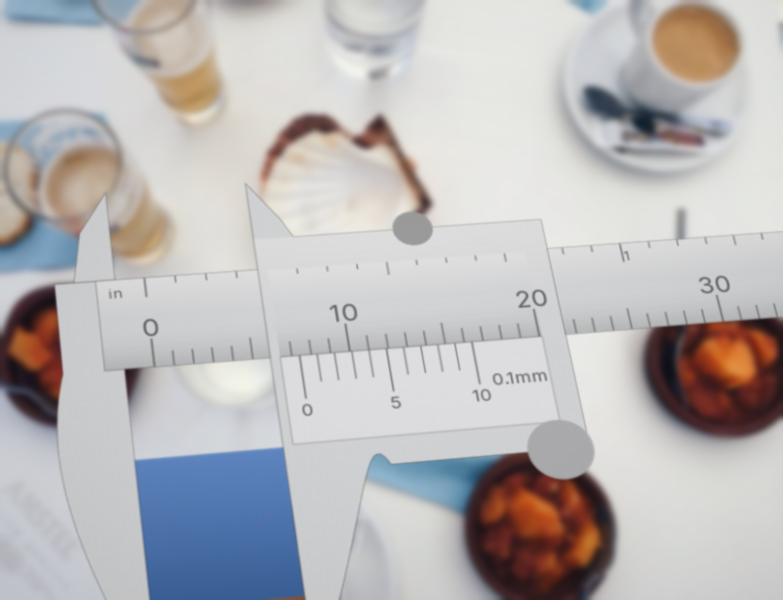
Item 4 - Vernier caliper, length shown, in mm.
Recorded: 7.4 mm
